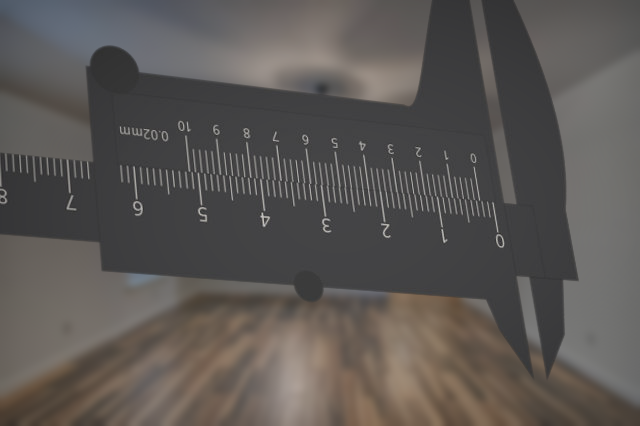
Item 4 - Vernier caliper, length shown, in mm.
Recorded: 2.4 mm
